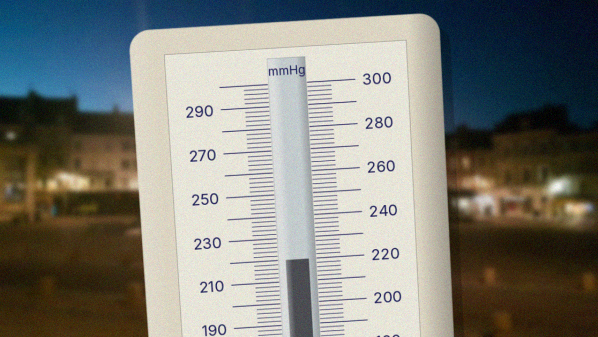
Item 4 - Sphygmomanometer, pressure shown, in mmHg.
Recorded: 220 mmHg
